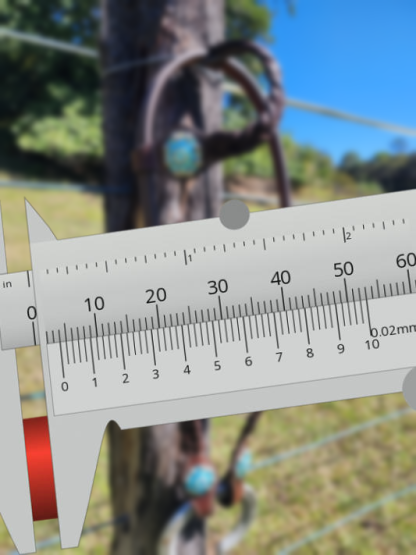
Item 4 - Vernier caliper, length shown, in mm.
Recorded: 4.0 mm
